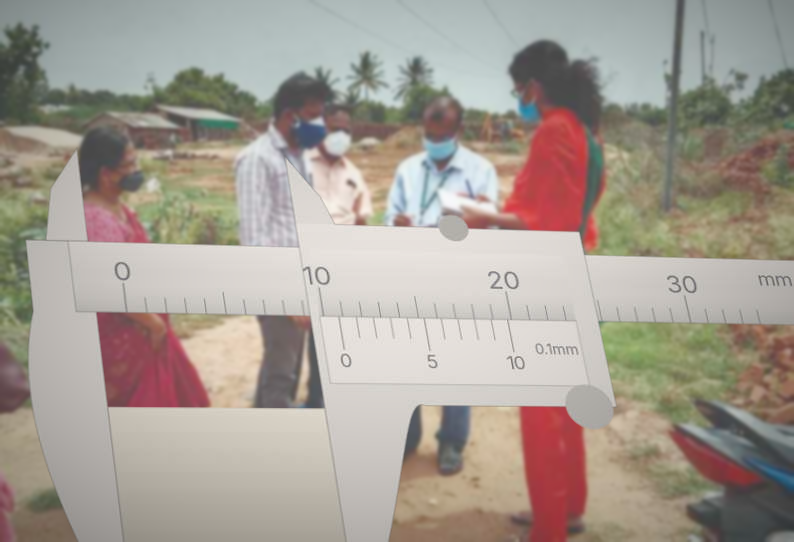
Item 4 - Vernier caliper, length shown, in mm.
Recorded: 10.8 mm
